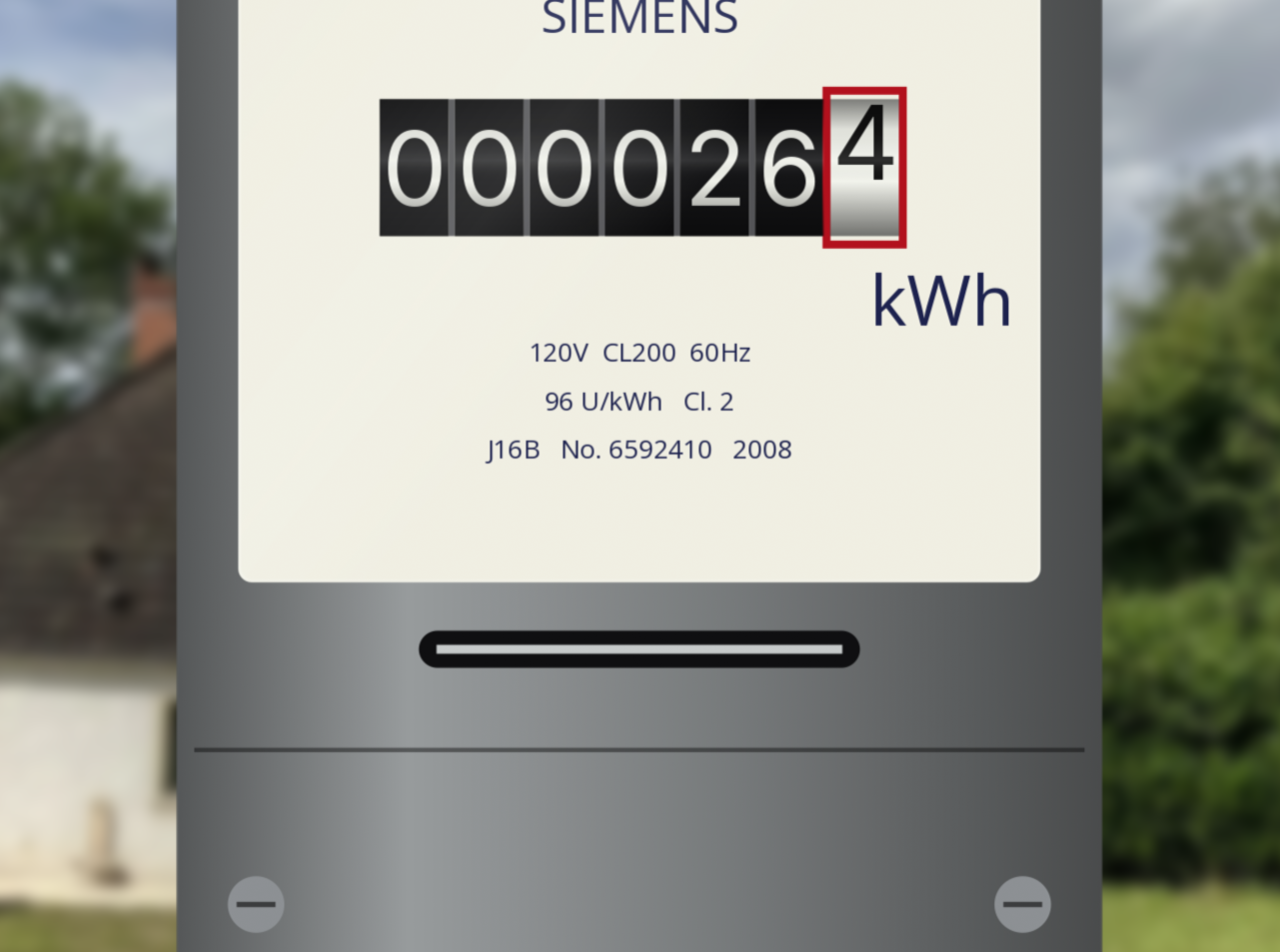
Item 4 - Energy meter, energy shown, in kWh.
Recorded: 26.4 kWh
